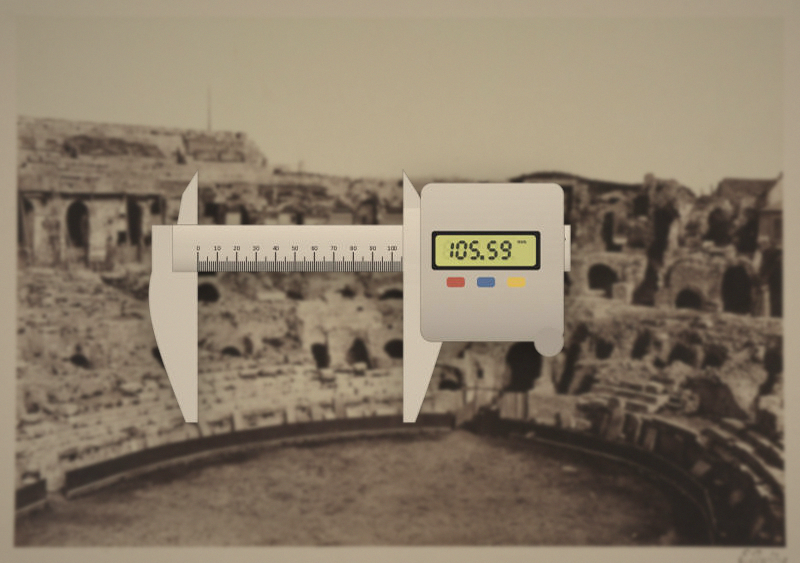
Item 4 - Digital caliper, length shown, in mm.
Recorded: 105.59 mm
